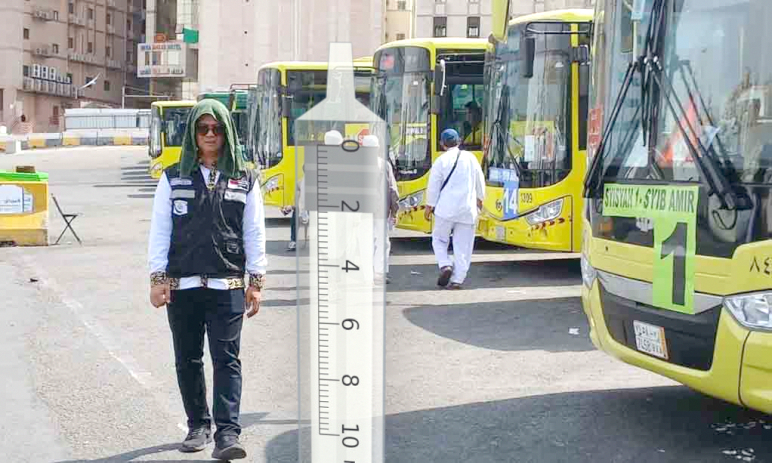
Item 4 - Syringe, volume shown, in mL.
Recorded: 0 mL
